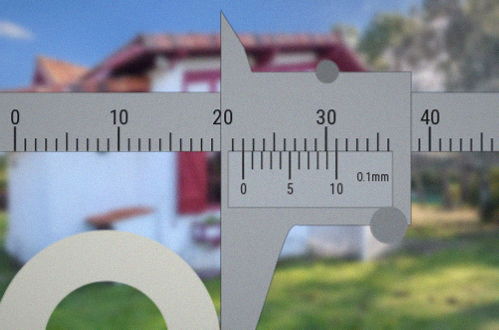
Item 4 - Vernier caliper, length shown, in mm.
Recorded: 22.0 mm
